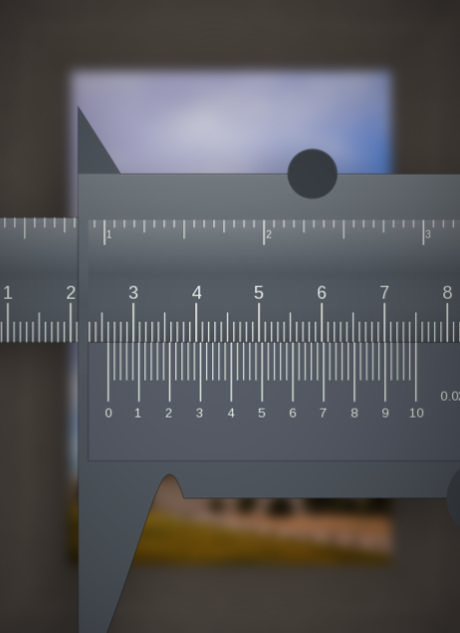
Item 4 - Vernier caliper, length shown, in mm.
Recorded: 26.0 mm
